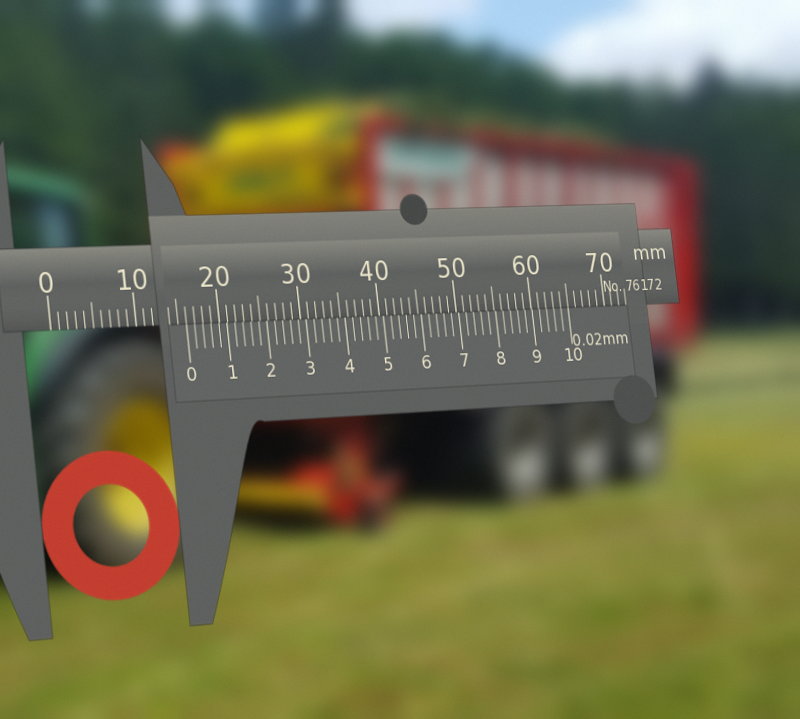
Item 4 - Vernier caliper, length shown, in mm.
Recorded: 16.0 mm
